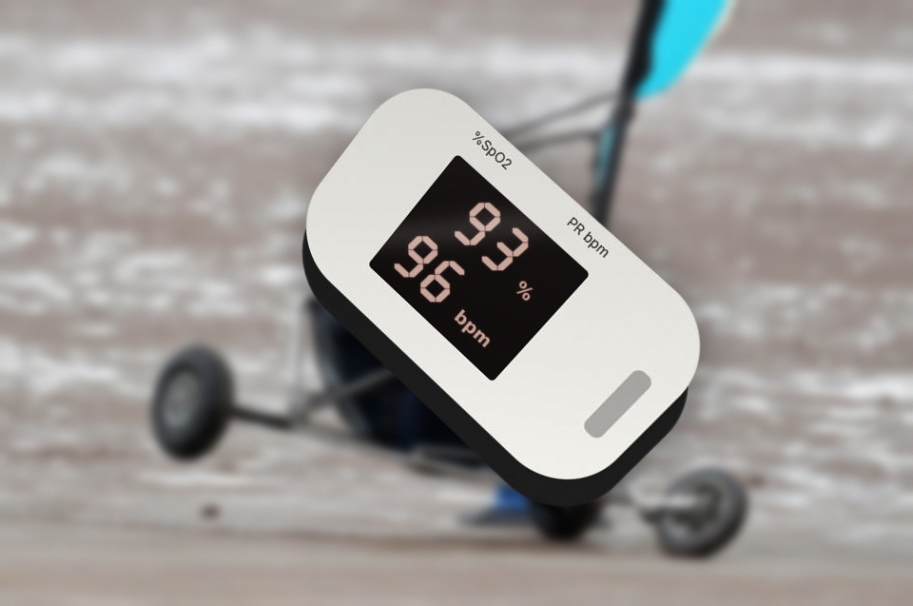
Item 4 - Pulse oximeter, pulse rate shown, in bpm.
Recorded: 96 bpm
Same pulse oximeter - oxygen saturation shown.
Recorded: 93 %
